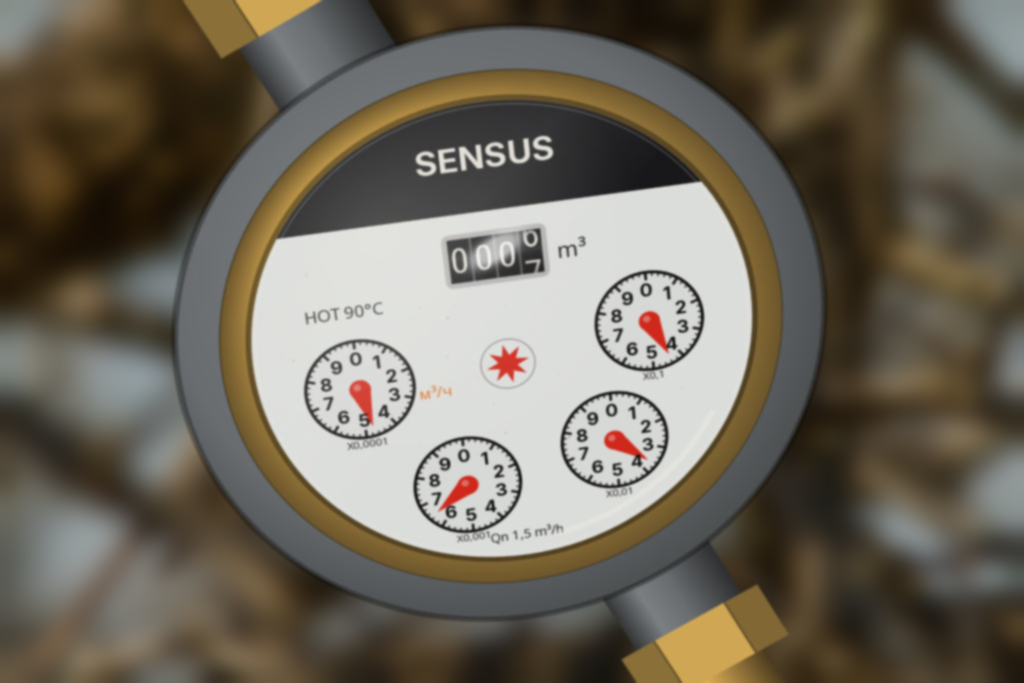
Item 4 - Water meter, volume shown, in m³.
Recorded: 6.4364 m³
